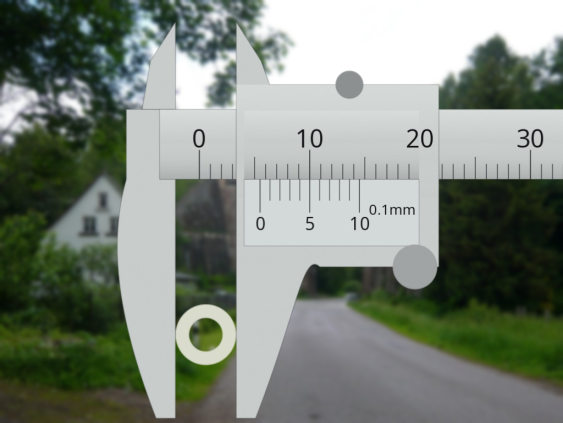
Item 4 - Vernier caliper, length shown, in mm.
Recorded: 5.5 mm
